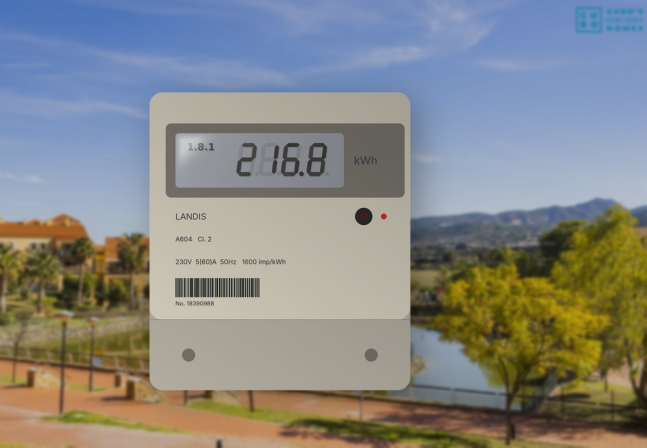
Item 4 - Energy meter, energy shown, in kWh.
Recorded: 216.8 kWh
